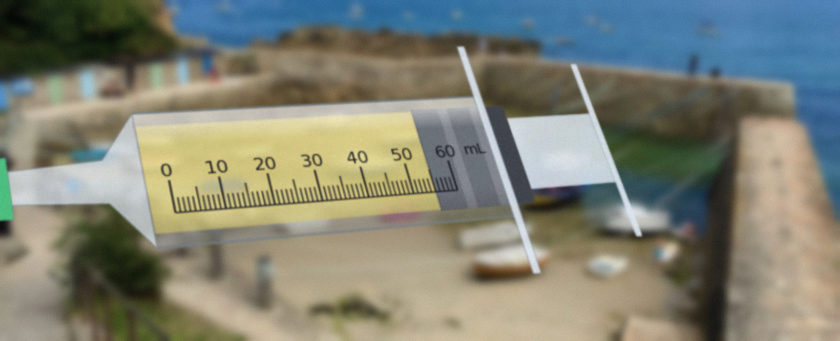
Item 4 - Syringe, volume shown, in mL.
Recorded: 55 mL
